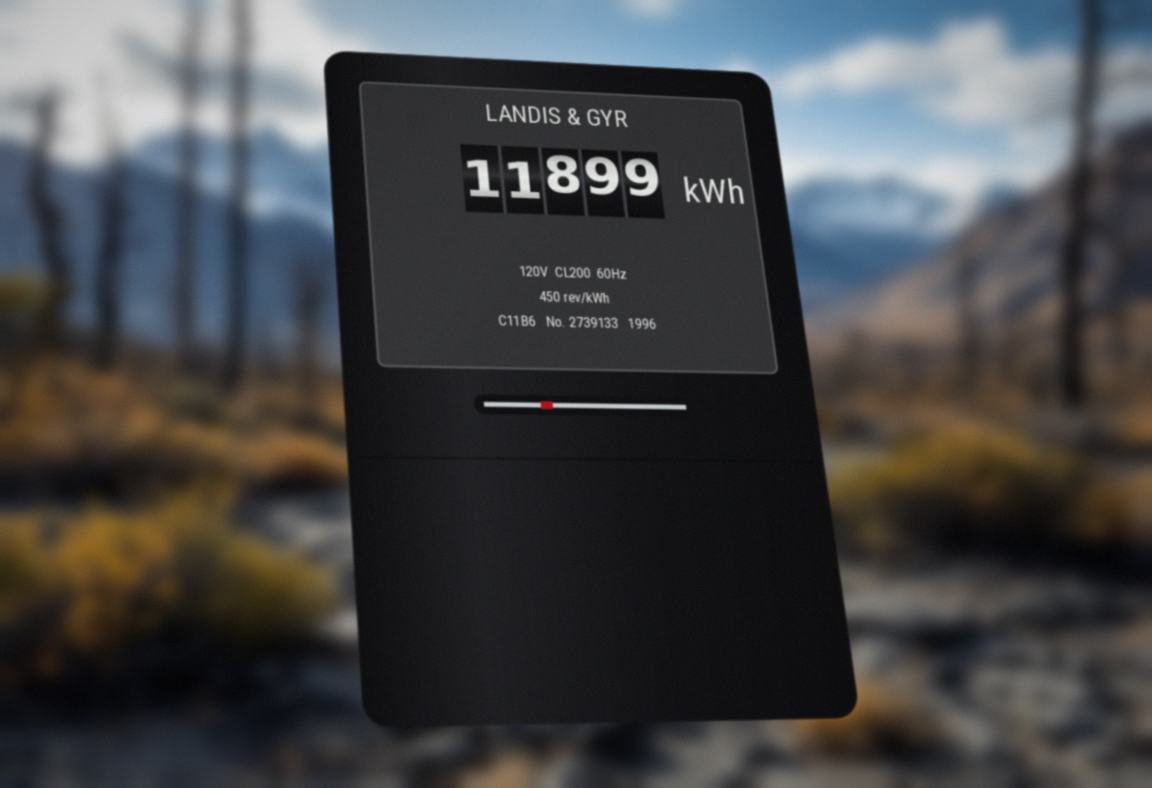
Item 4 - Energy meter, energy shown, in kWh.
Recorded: 11899 kWh
